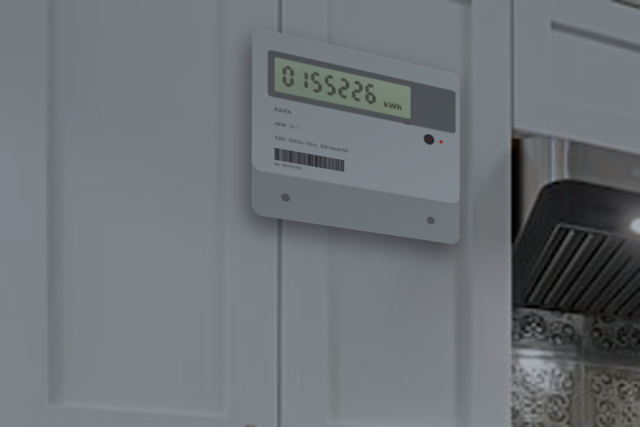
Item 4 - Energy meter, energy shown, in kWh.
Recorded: 155226 kWh
